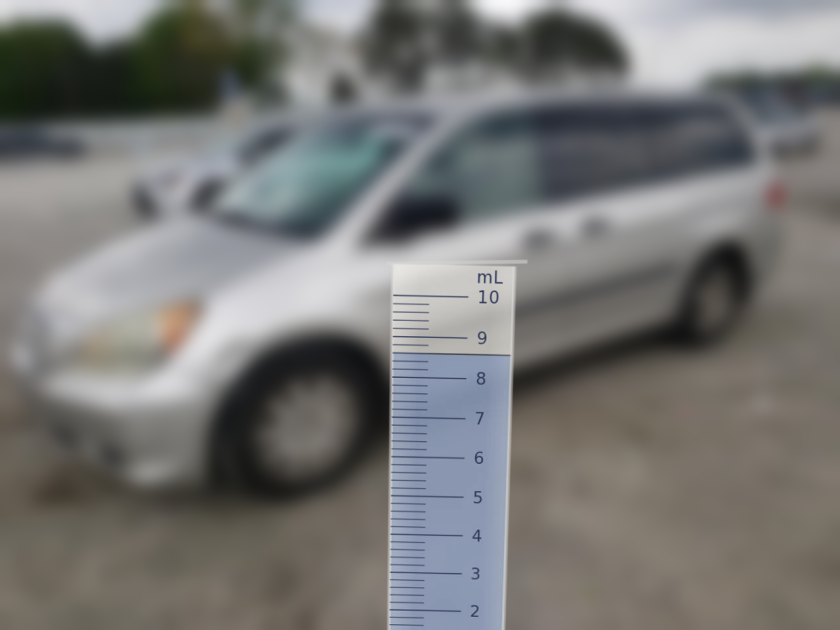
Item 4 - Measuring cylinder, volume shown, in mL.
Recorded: 8.6 mL
